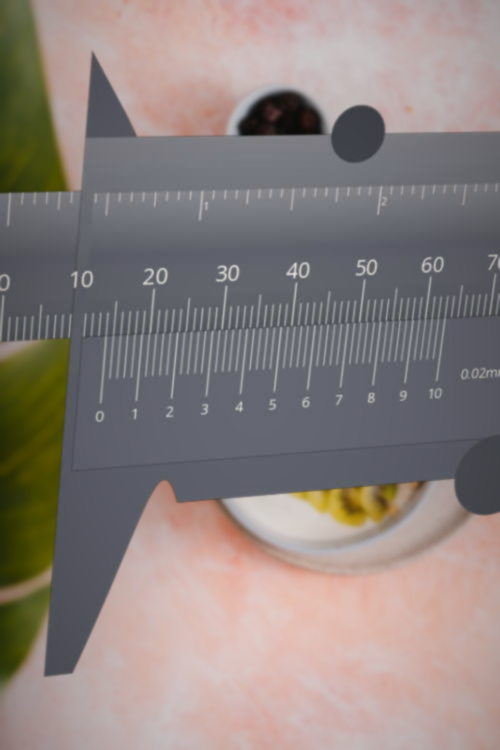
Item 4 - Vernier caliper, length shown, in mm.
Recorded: 14.0 mm
